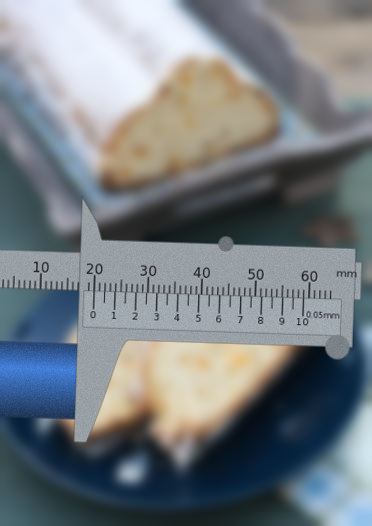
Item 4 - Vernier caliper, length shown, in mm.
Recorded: 20.0 mm
